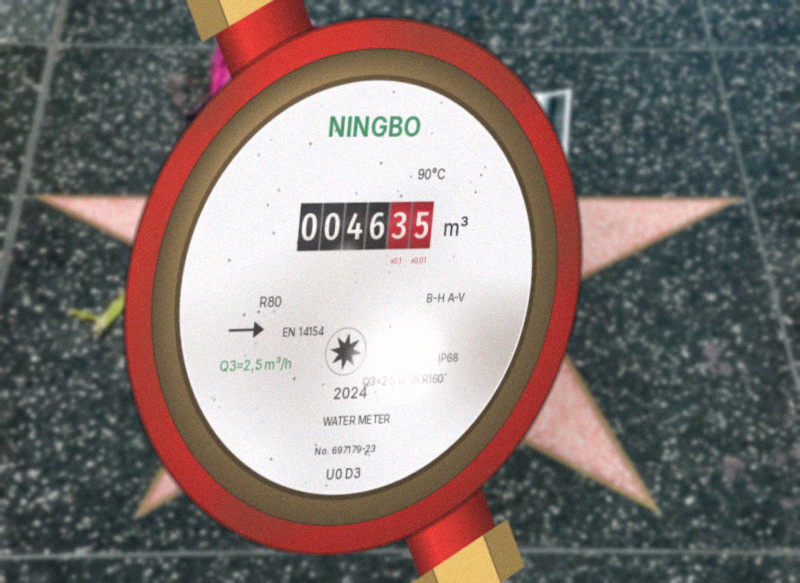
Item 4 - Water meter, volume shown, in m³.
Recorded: 46.35 m³
